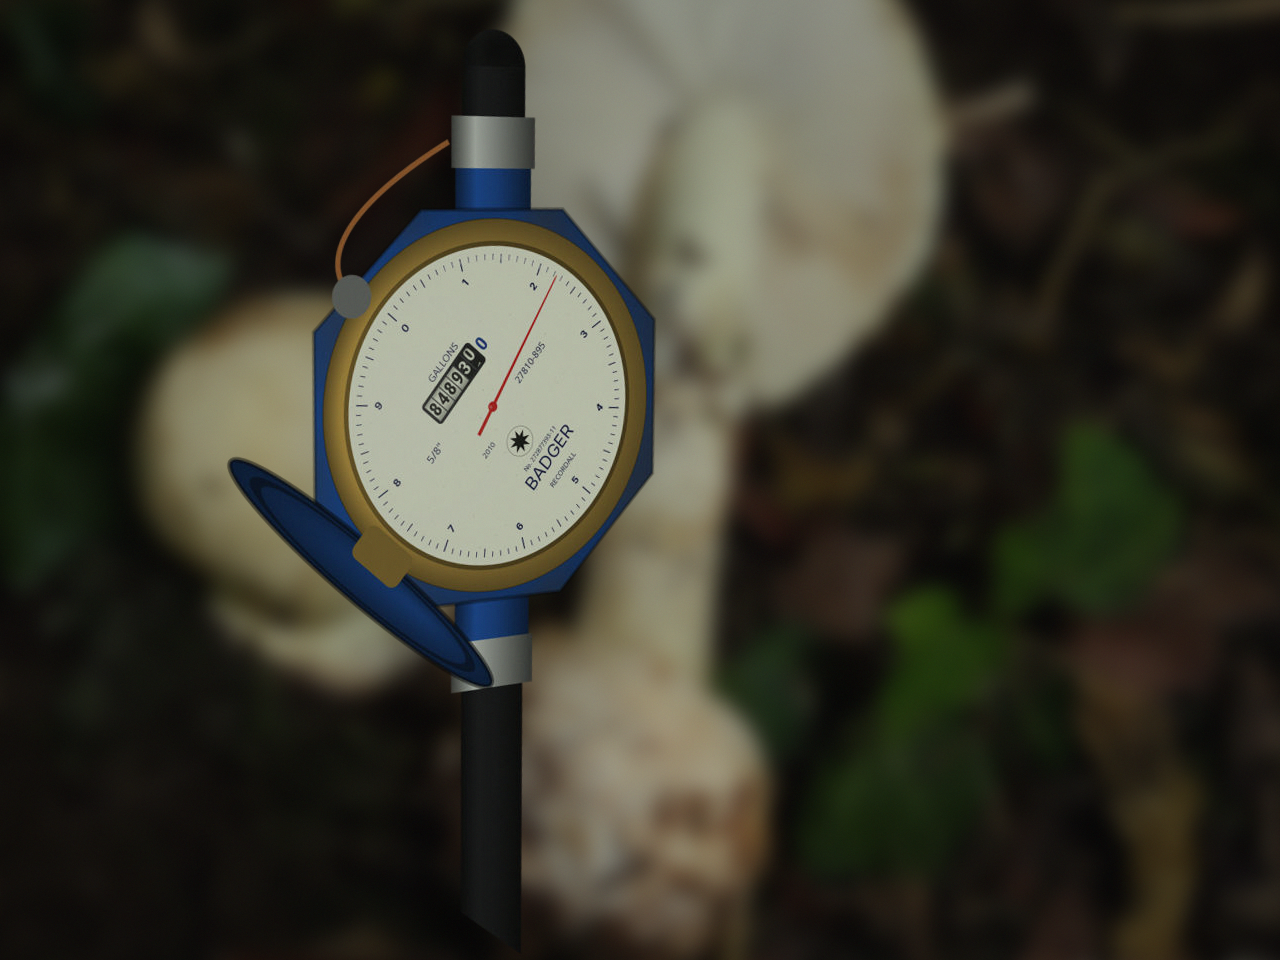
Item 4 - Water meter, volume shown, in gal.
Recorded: 8489302.2 gal
